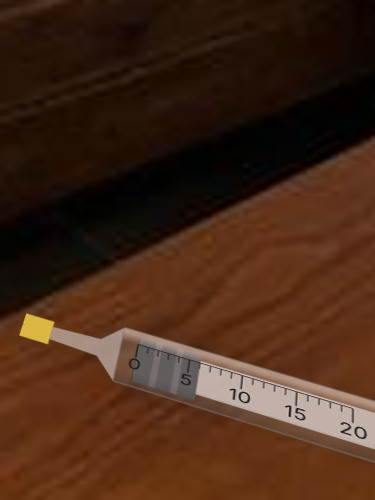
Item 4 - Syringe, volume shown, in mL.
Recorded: 0 mL
